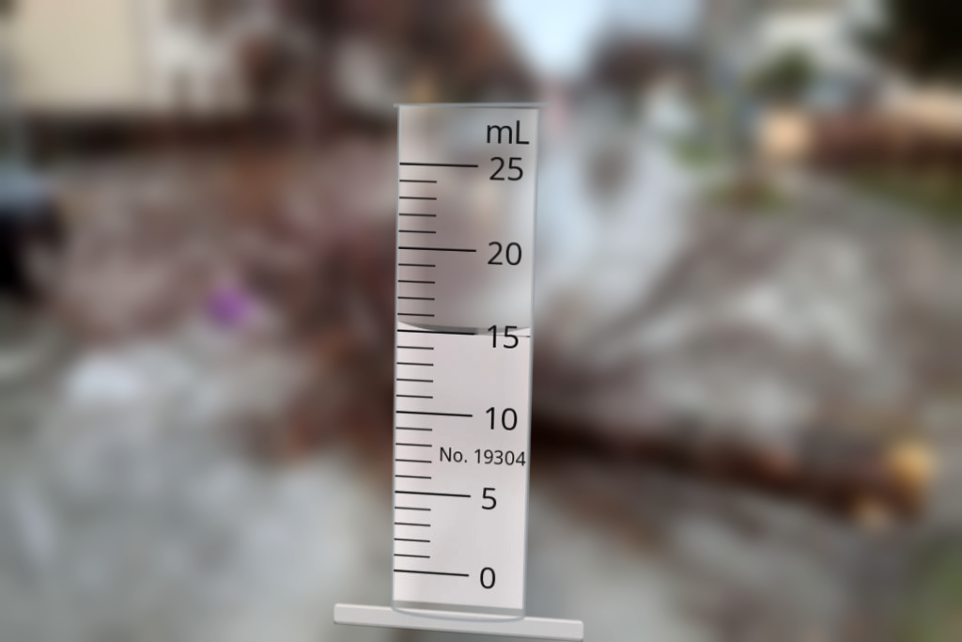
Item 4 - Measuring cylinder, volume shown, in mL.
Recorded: 15 mL
